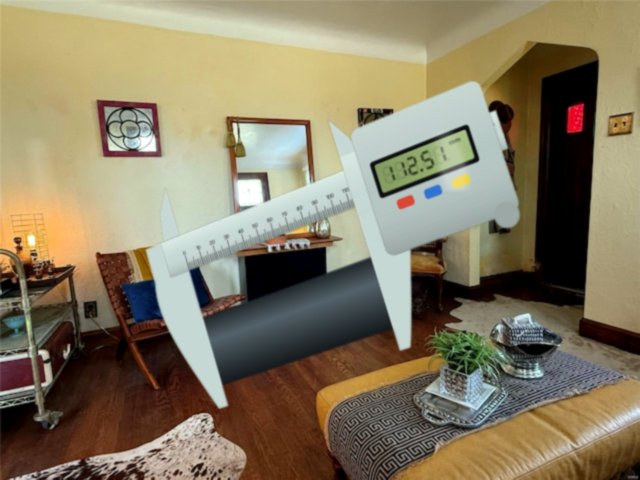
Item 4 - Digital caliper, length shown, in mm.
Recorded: 112.51 mm
